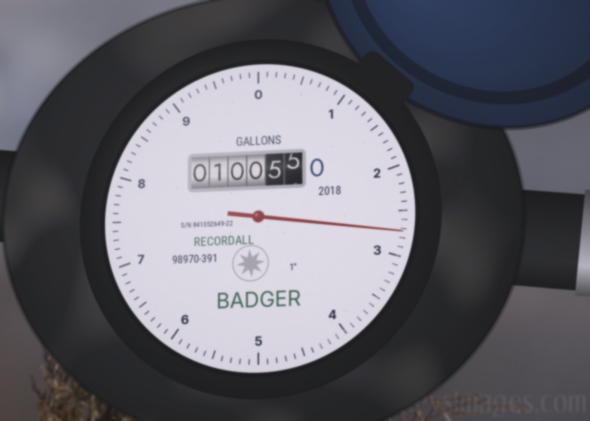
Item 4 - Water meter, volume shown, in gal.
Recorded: 100552.7 gal
